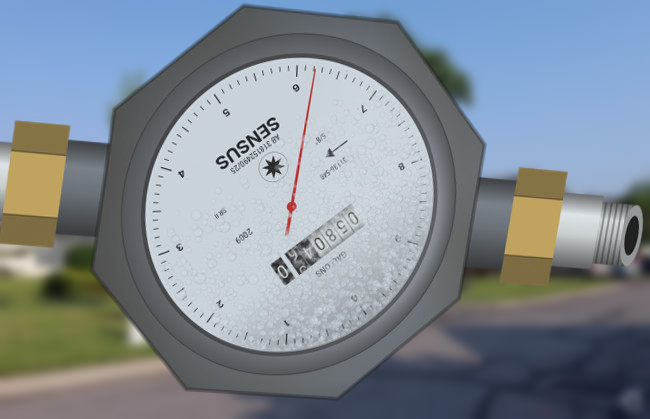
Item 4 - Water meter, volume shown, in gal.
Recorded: 580456.2 gal
